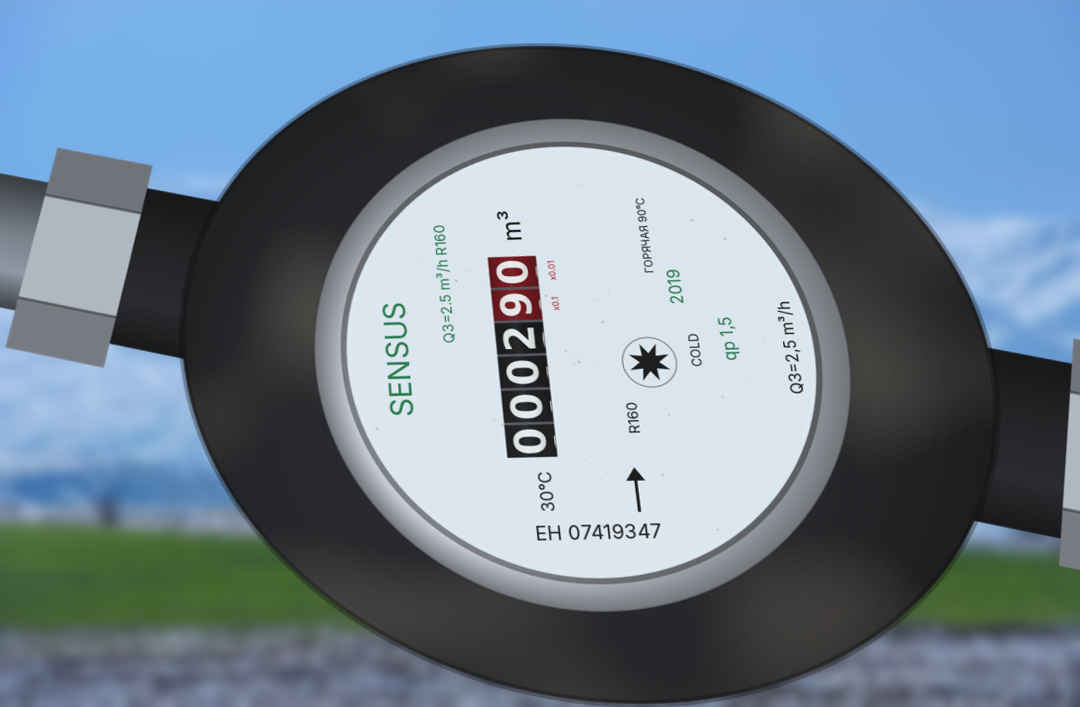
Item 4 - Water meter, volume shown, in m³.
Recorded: 2.90 m³
